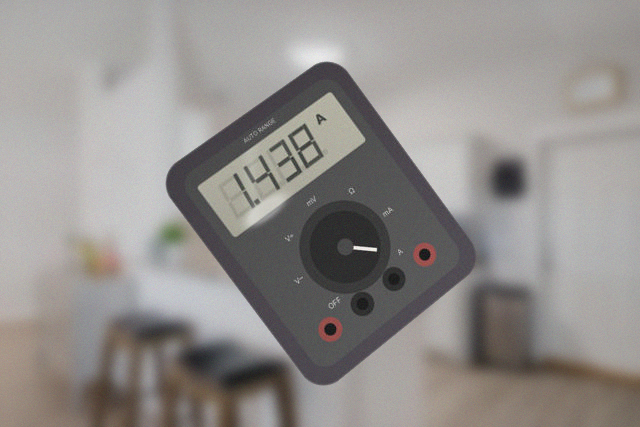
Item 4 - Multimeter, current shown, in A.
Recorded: 1.438 A
